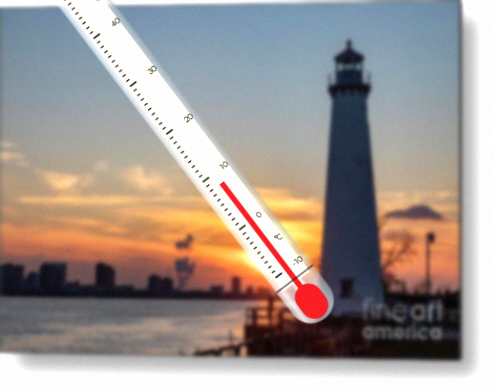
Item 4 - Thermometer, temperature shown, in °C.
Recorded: 8 °C
